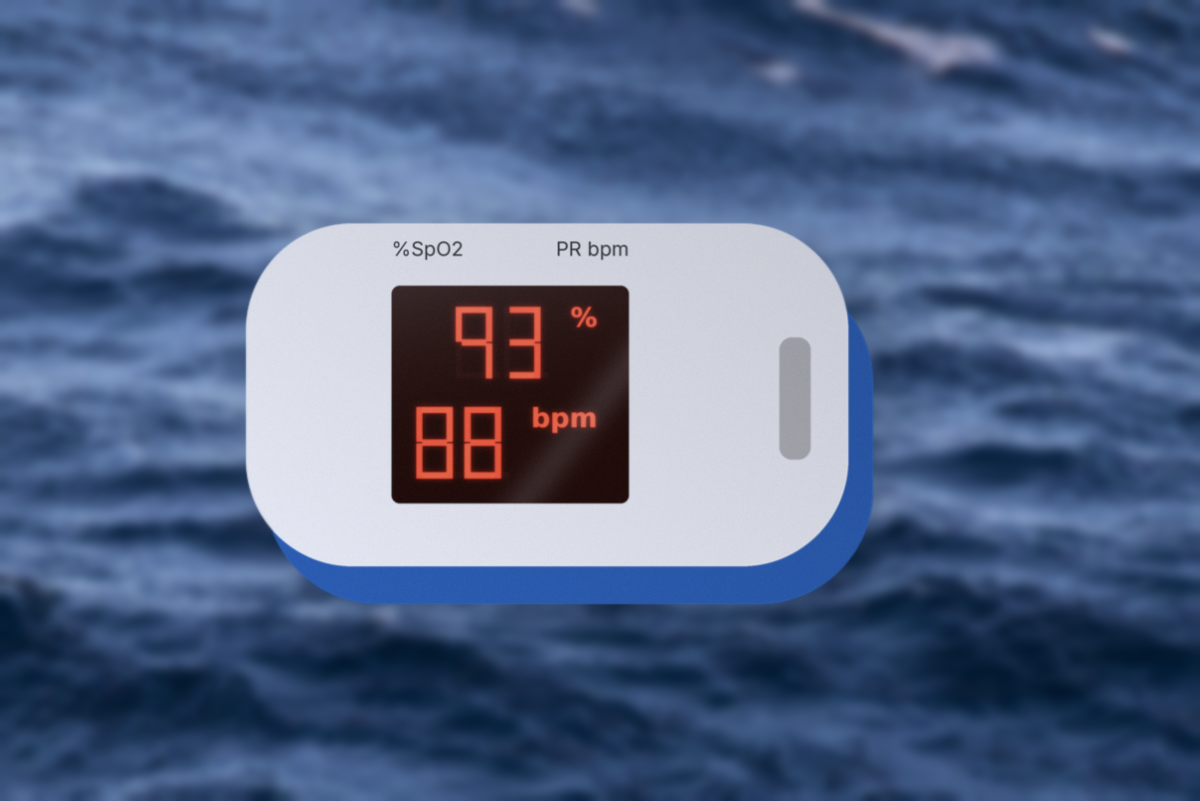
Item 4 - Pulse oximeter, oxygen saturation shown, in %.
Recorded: 93 %
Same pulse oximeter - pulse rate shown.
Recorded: 88 bpm
